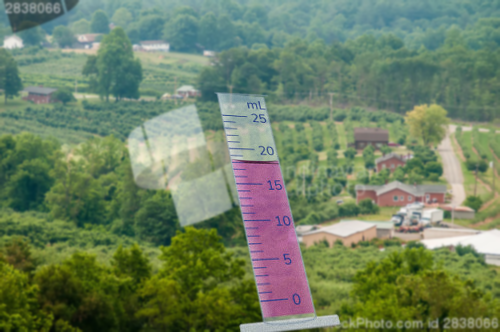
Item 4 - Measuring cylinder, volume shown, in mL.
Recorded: 18 mL
